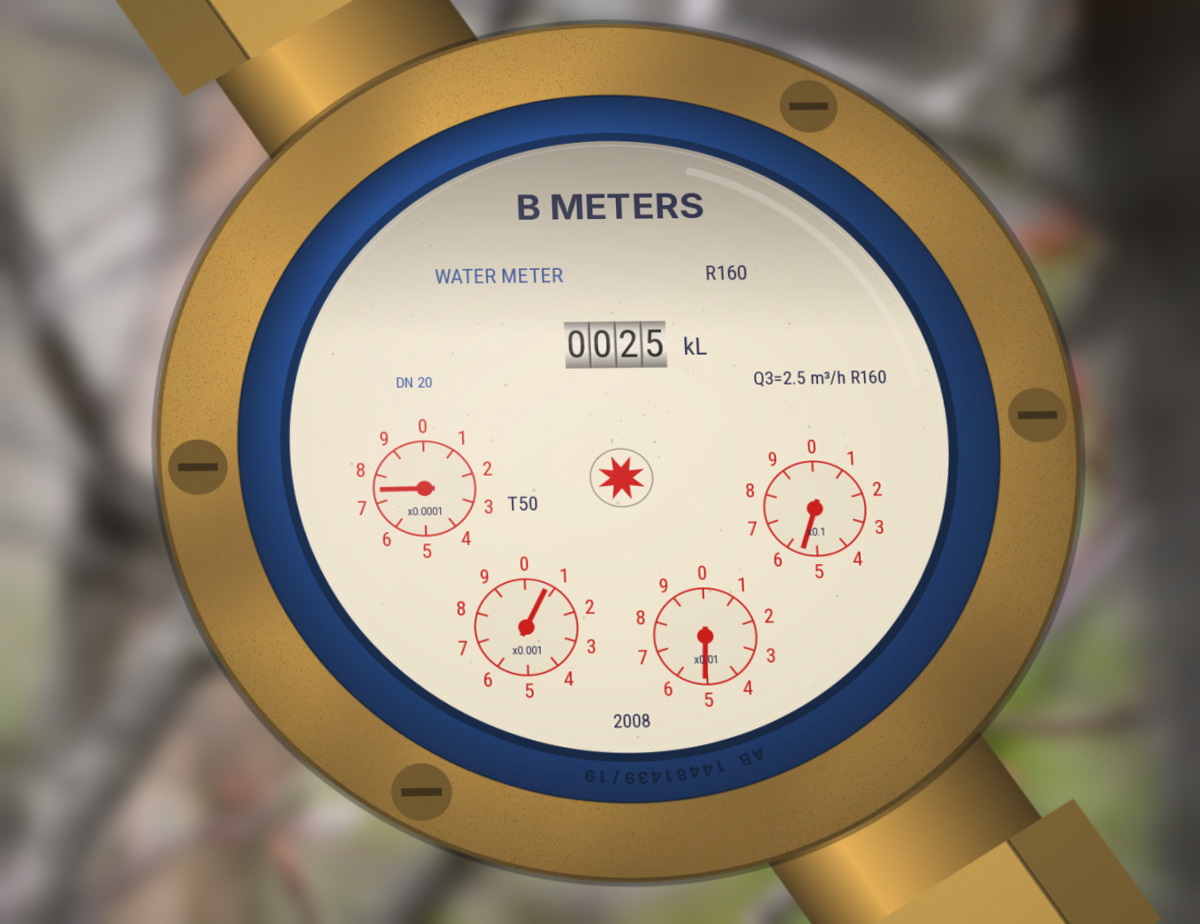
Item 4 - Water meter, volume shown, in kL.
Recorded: 25.5507 kL
